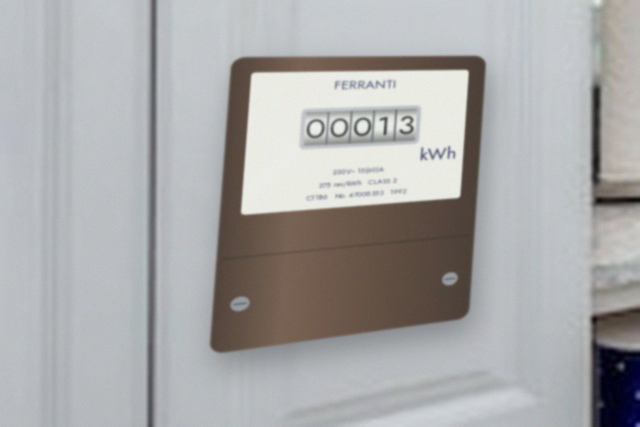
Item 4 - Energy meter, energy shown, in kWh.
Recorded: 13 kWh
